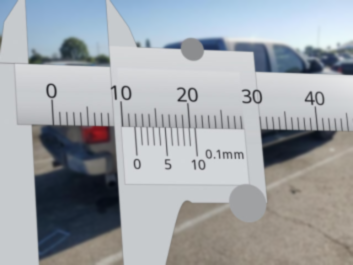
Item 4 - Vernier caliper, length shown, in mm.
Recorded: 11.8 mm
